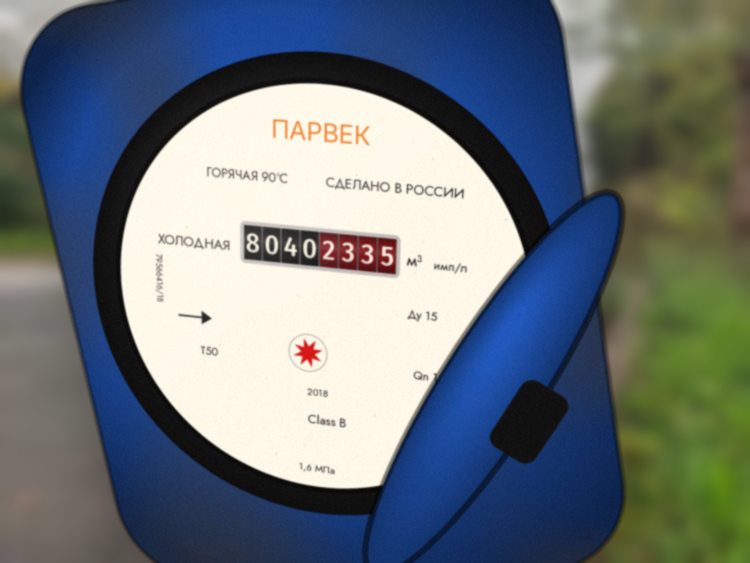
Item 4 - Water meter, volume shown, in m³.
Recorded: 8040.2335 m³
